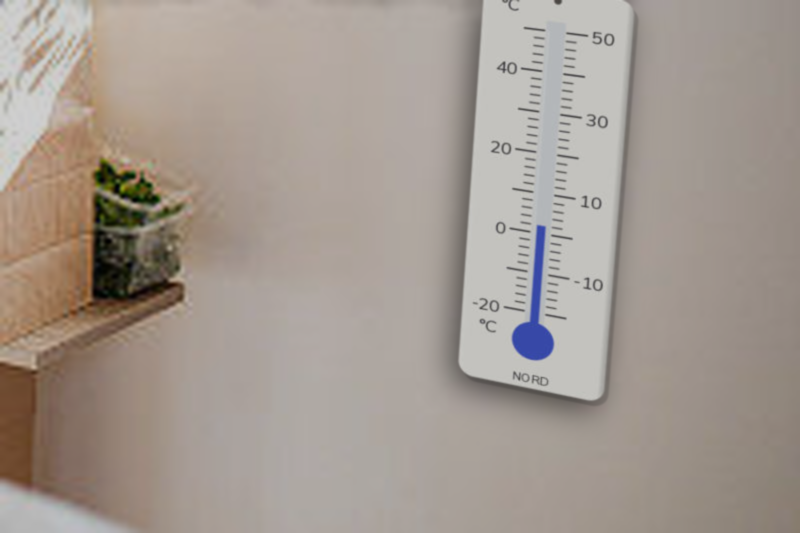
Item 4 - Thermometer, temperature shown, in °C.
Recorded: 2 °C
